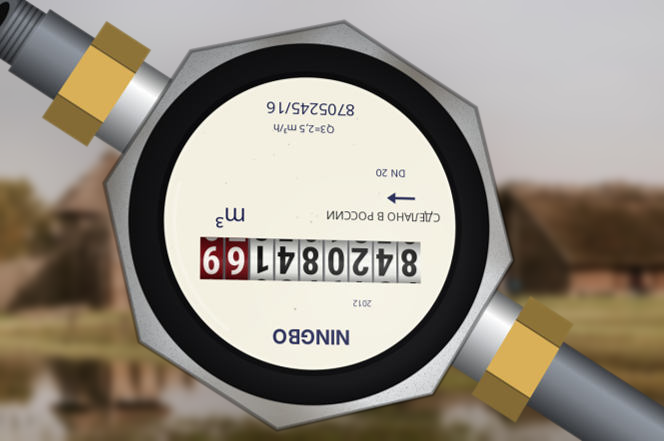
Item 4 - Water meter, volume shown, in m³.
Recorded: 8420841.69 m³
